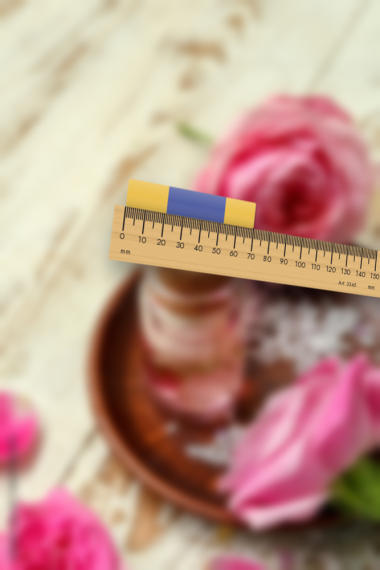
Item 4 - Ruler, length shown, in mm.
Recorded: 70 mm
